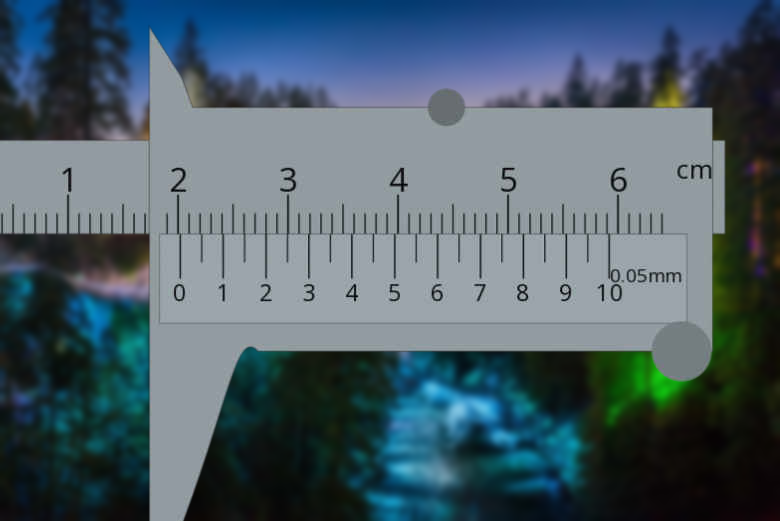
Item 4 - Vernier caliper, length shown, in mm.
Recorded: 20.2 mm
